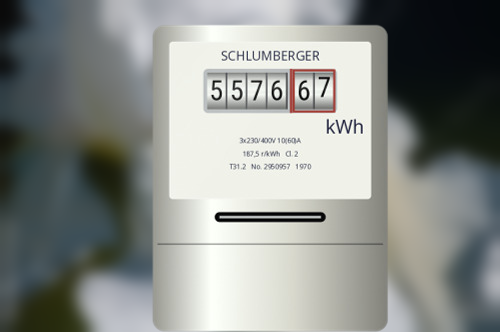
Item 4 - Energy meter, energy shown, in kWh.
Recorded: 5576.67 kWh
